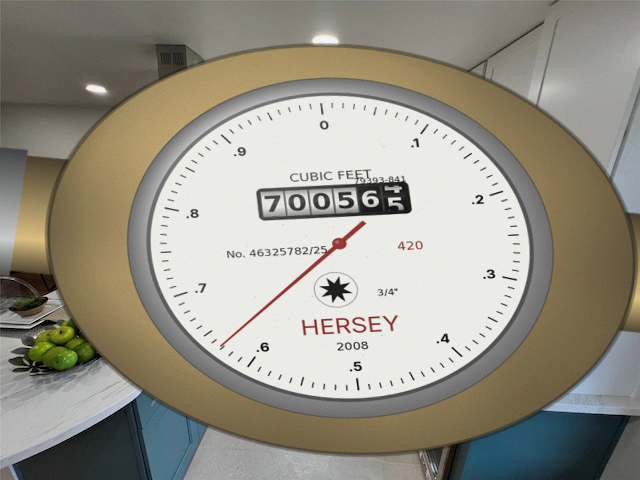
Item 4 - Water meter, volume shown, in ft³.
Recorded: 700564.63 ft³
